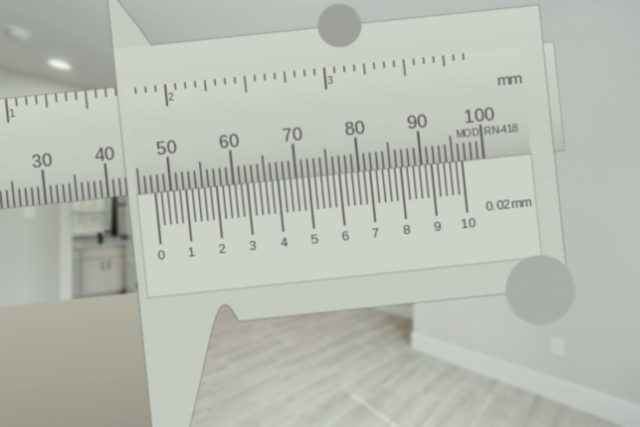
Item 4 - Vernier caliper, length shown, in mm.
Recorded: 47.5 mm
